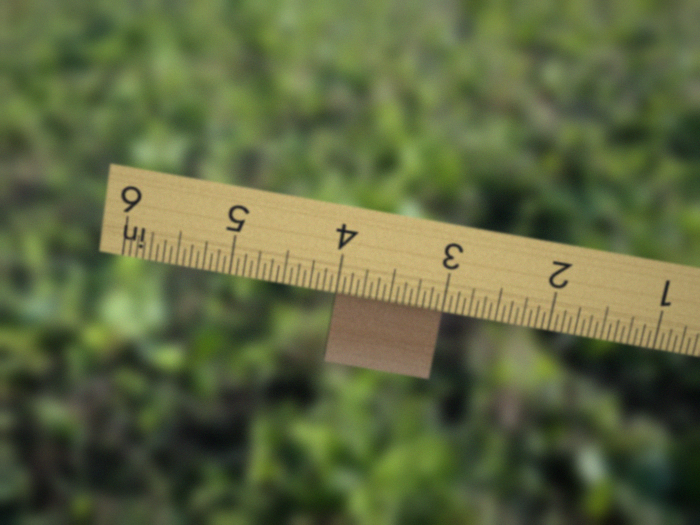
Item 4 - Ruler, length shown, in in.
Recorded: 1 in
